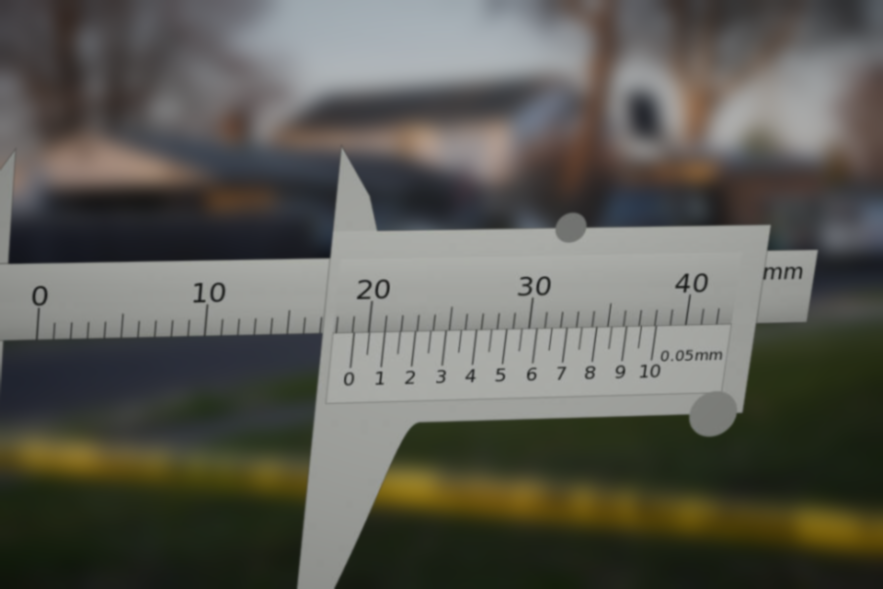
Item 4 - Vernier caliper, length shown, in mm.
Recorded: 19.1 mm
